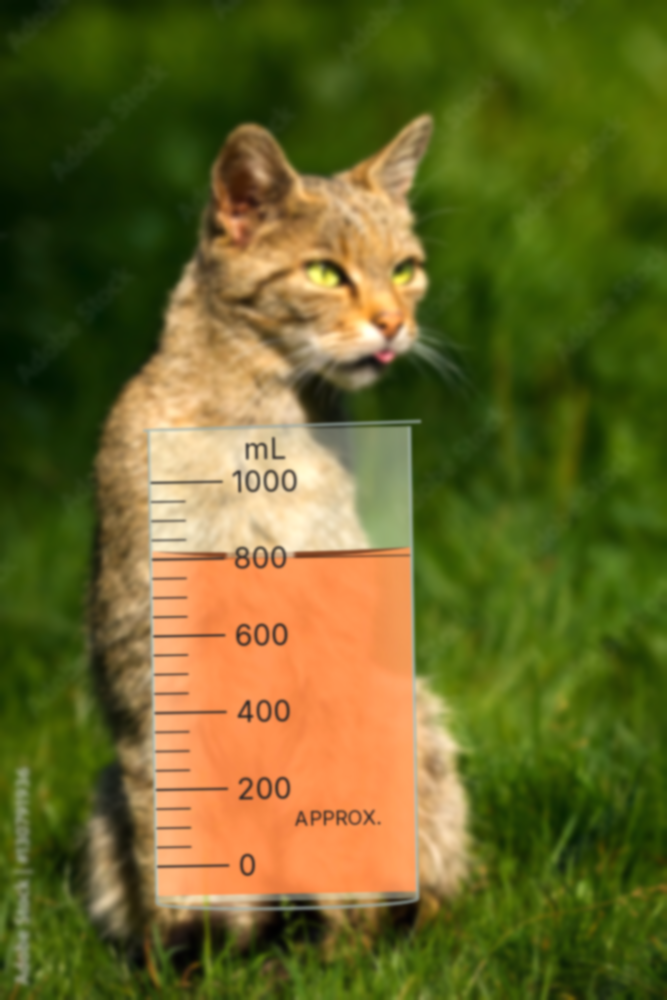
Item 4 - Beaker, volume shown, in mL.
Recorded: 800 mL
